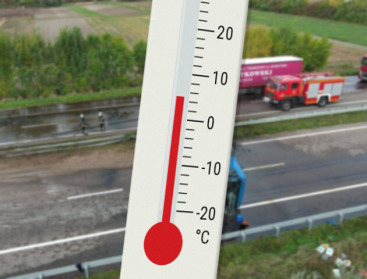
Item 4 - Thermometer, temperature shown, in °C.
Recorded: 5 °C
